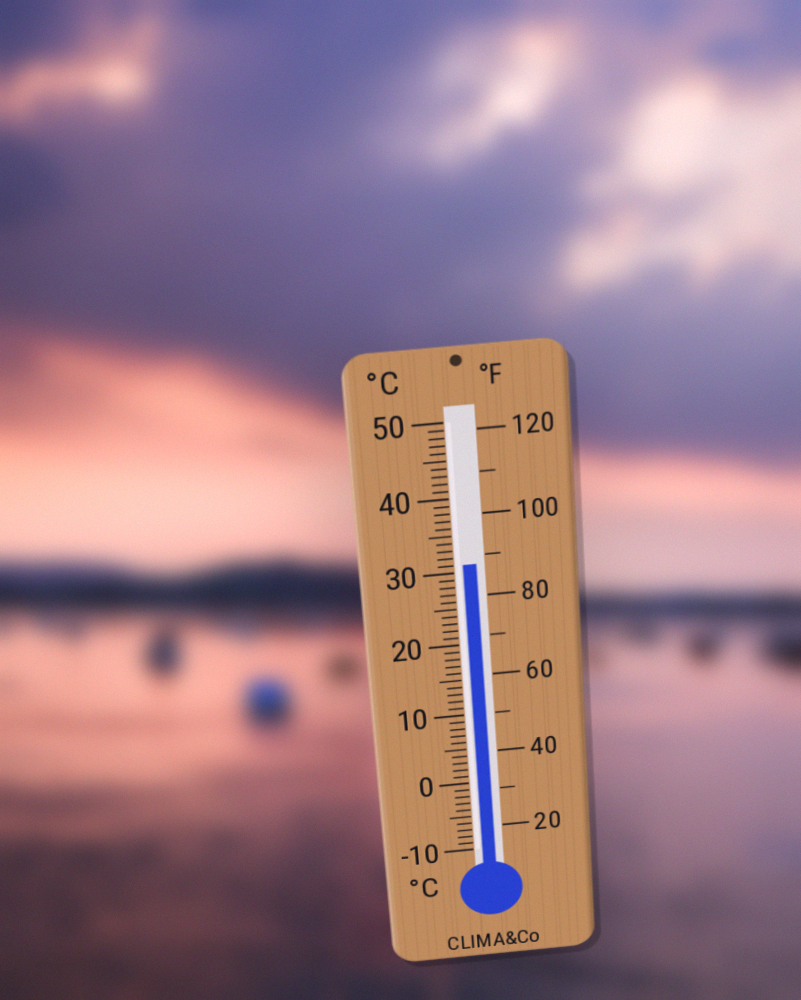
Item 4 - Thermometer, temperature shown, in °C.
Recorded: 31 °C
